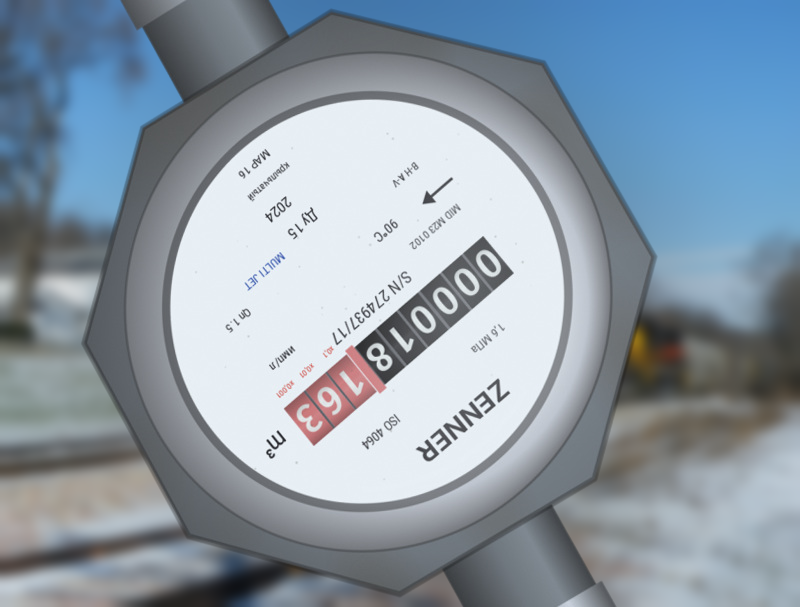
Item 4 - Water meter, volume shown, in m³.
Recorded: 18.163 m³
